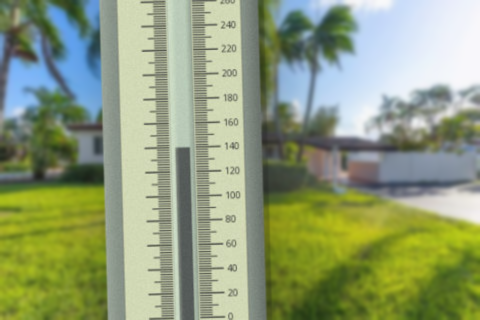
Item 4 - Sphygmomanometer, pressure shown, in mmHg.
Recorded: 140 mmHg
